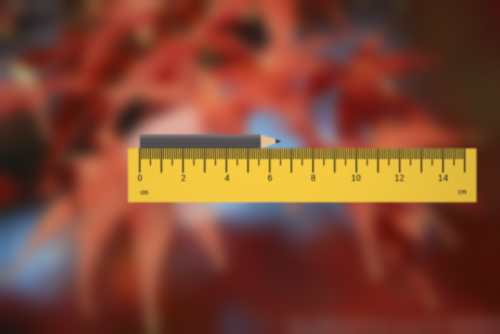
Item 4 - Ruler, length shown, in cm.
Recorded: 6.5 cm
